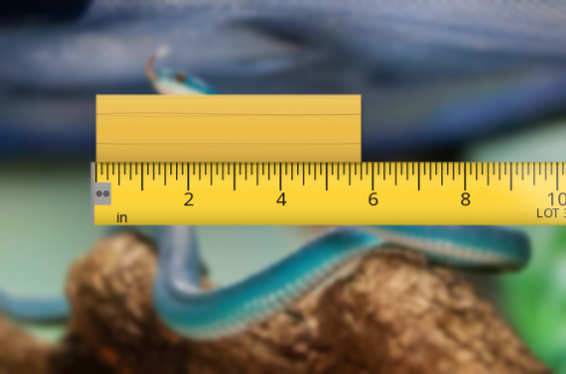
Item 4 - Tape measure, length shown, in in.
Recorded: 5.75 in
